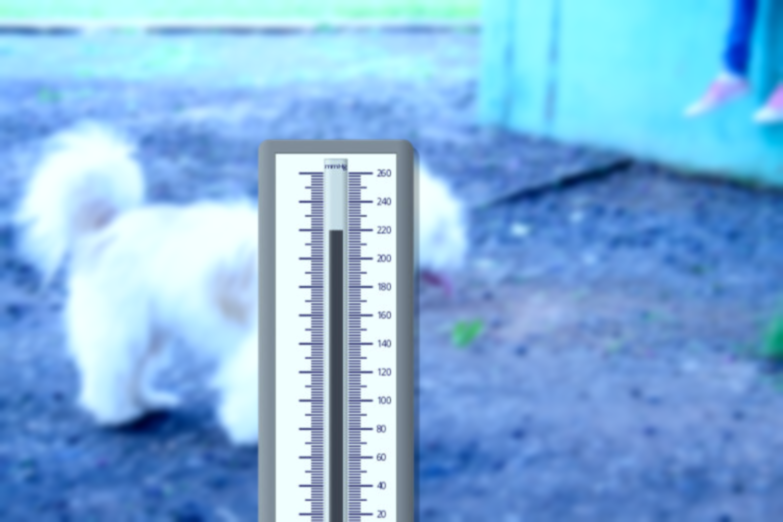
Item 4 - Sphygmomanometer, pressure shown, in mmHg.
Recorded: 220 mmHg
